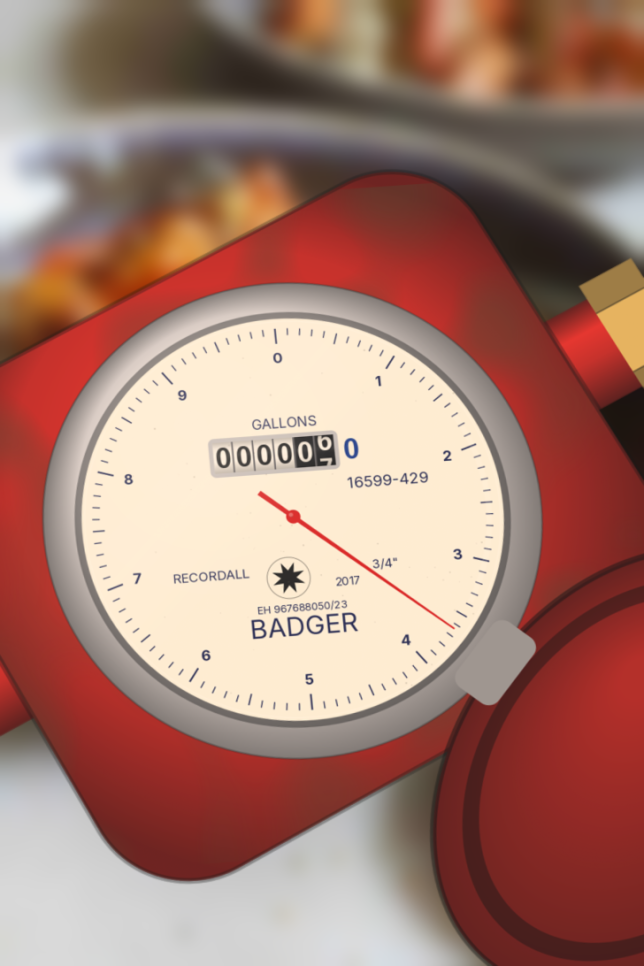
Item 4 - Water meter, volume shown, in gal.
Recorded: 63.6 gal
